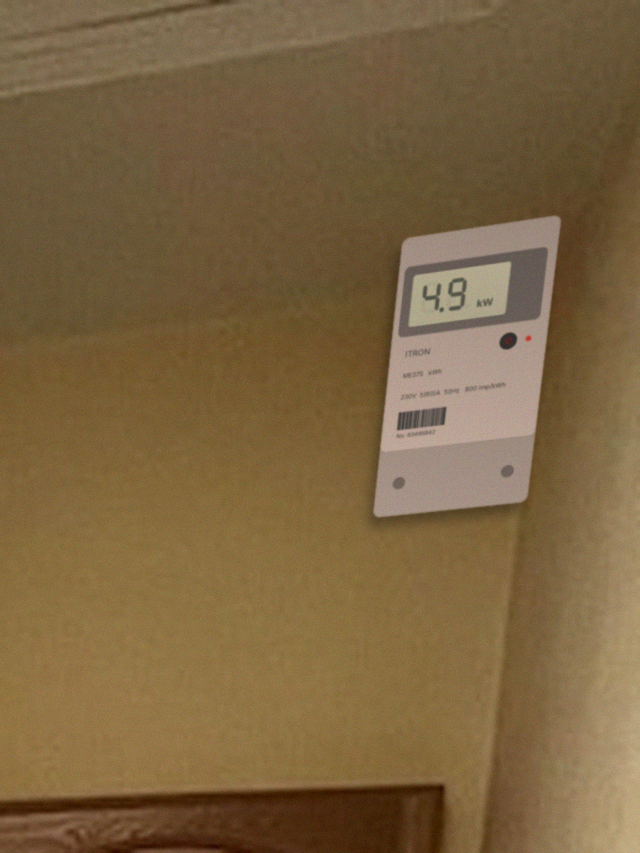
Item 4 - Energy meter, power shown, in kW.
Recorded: 4.9 kW
